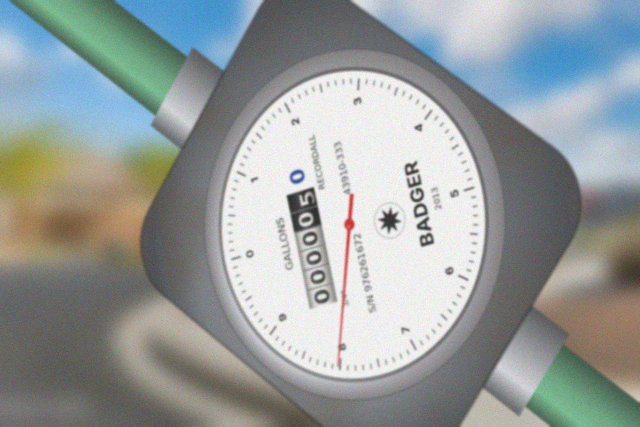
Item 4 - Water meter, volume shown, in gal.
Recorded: 48.0 gal
